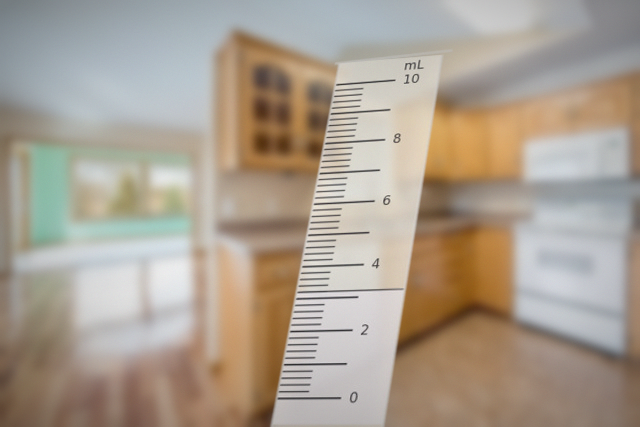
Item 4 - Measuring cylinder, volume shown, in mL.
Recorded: 3.2 mL
